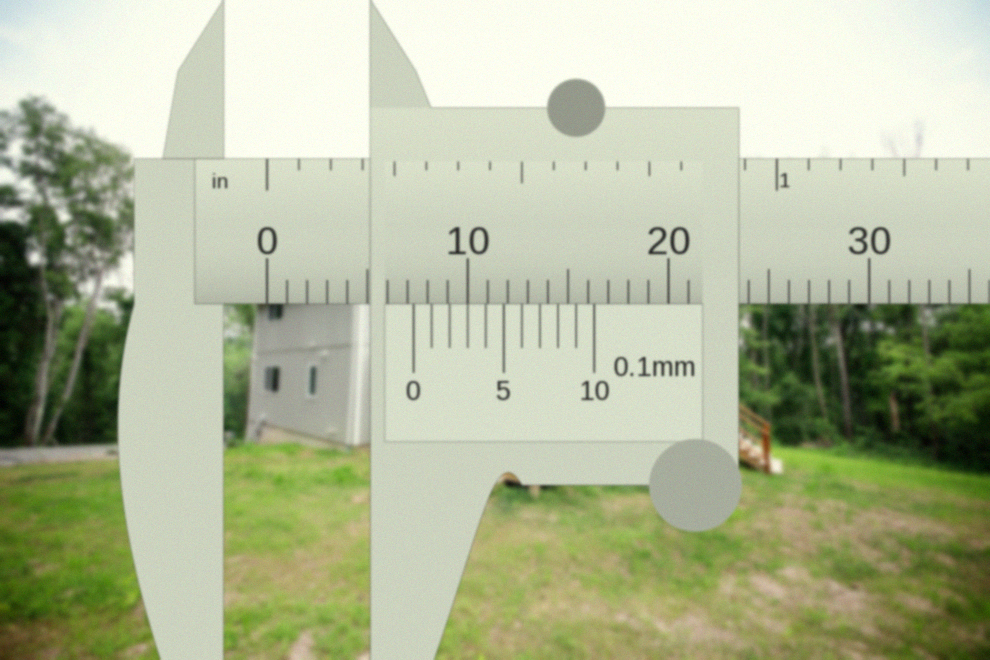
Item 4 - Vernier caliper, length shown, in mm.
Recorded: 7.3 mm
